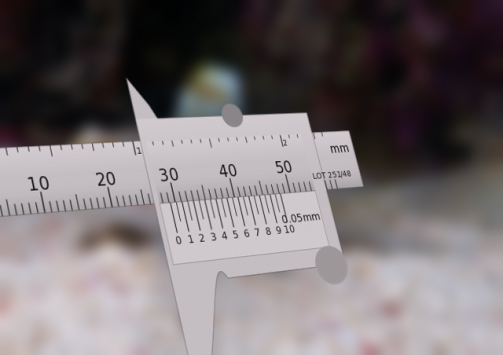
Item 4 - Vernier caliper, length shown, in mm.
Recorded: 29.2 mm
